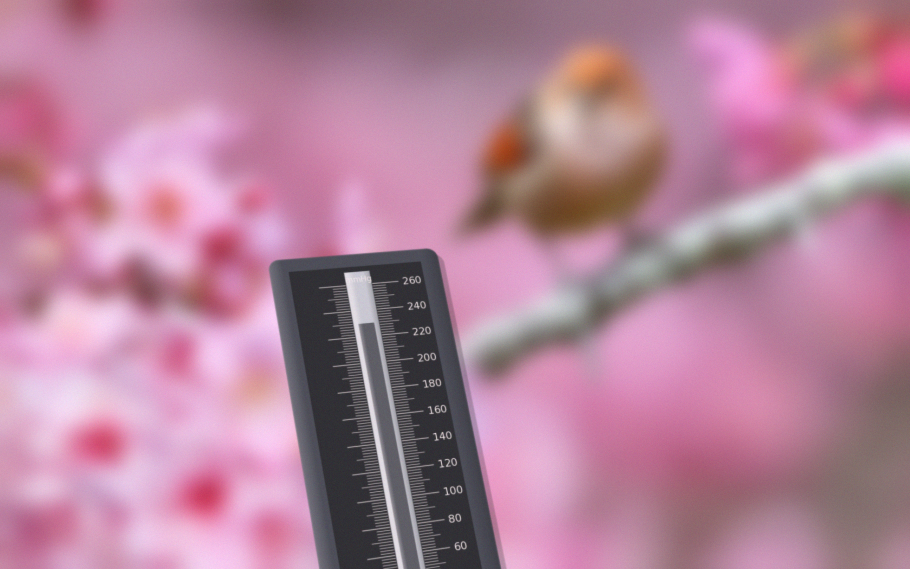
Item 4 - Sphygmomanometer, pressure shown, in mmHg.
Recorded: 230 mmHg
